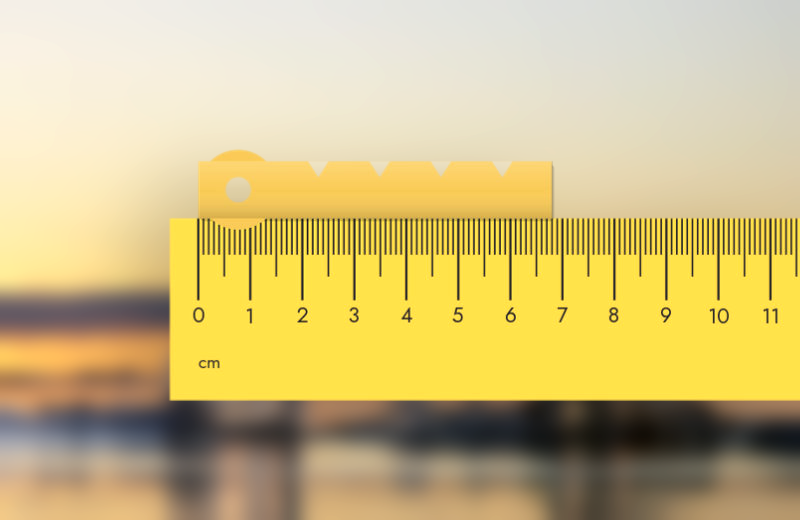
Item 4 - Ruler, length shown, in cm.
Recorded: 6.8 cm
